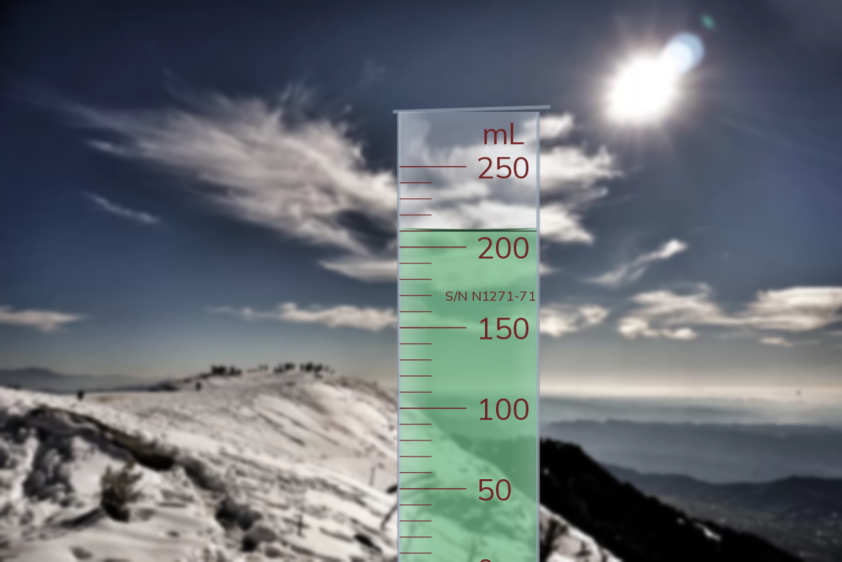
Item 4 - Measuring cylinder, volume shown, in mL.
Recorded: 210 mL
